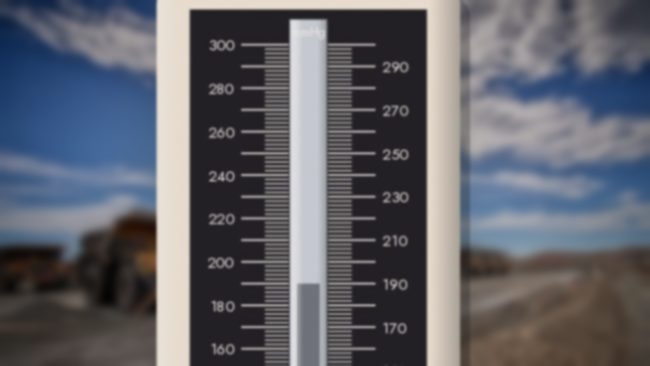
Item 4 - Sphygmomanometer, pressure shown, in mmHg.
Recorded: 190 mmHg
